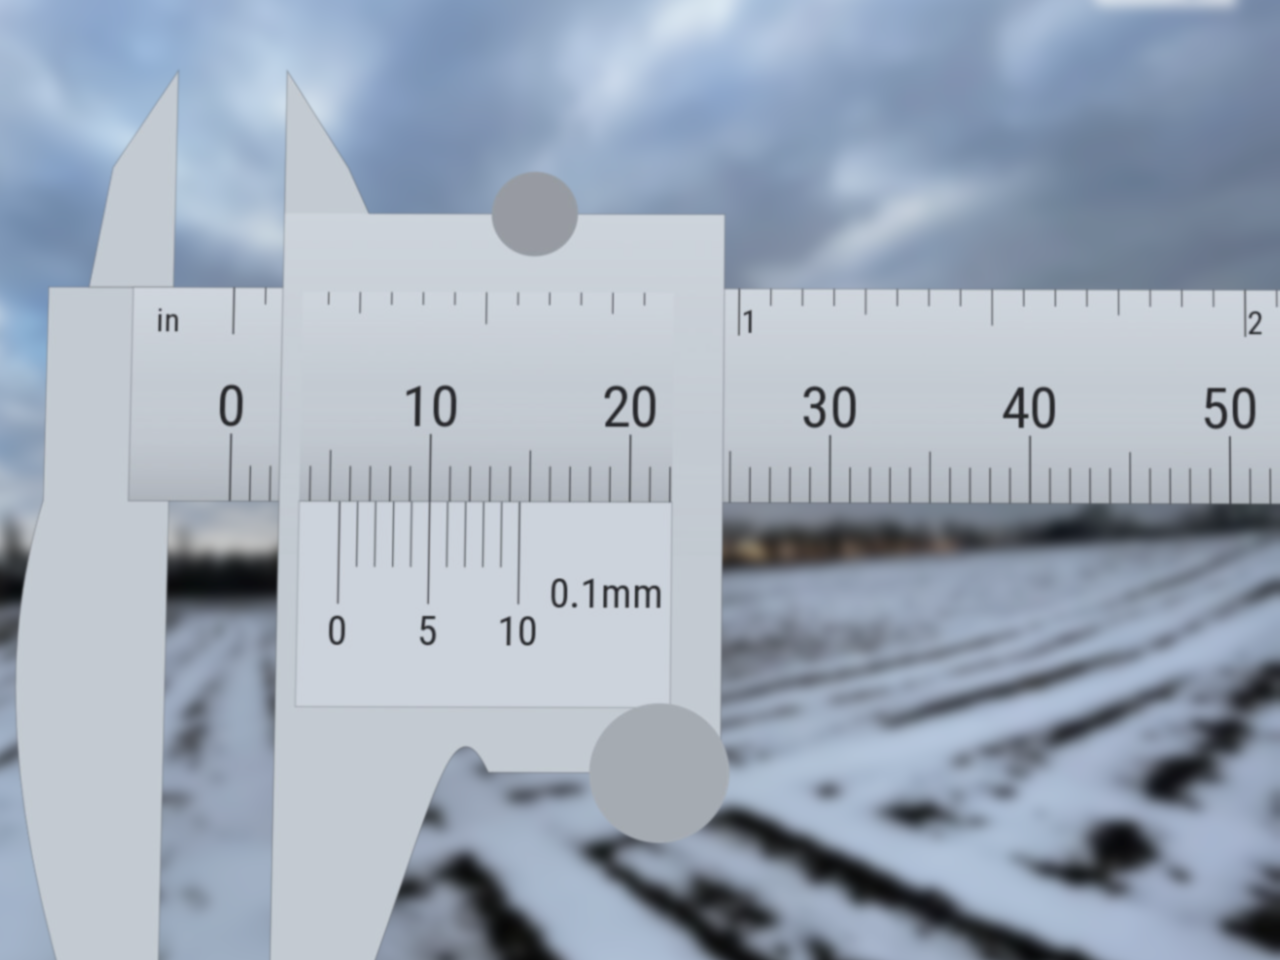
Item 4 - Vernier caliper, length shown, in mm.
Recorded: 5.5 mm
